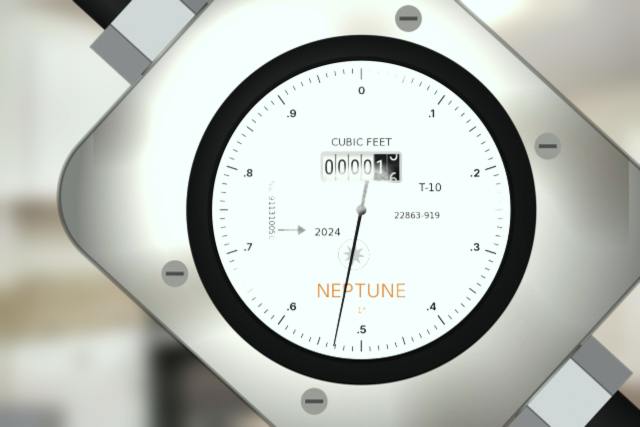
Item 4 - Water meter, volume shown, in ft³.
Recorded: 15.53 ft³
